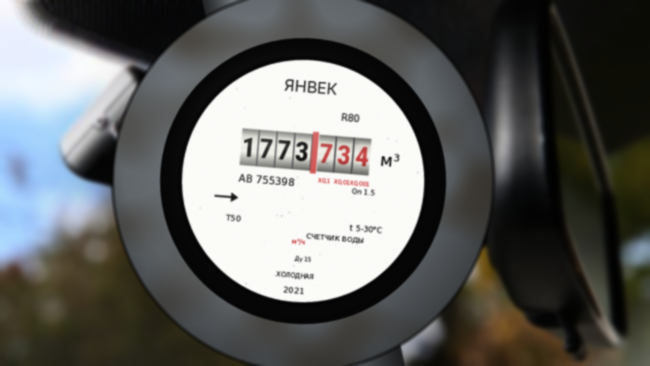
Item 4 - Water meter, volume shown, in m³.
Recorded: 1773.734 m³
